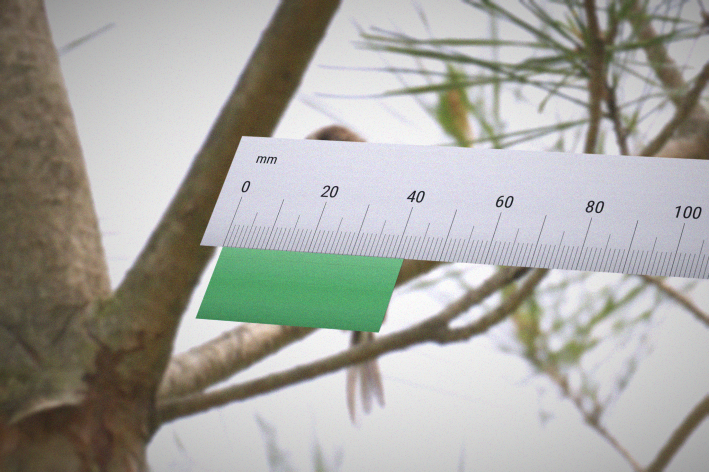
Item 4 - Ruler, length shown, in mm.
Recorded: 42 mm
